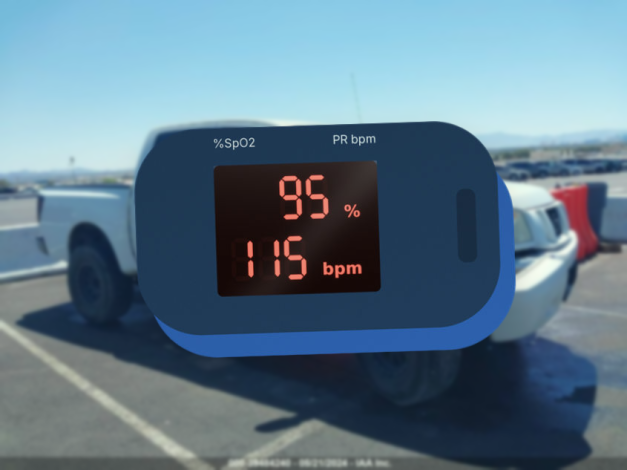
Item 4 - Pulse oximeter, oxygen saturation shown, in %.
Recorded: 95 %
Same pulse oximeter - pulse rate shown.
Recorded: 115 bpm
